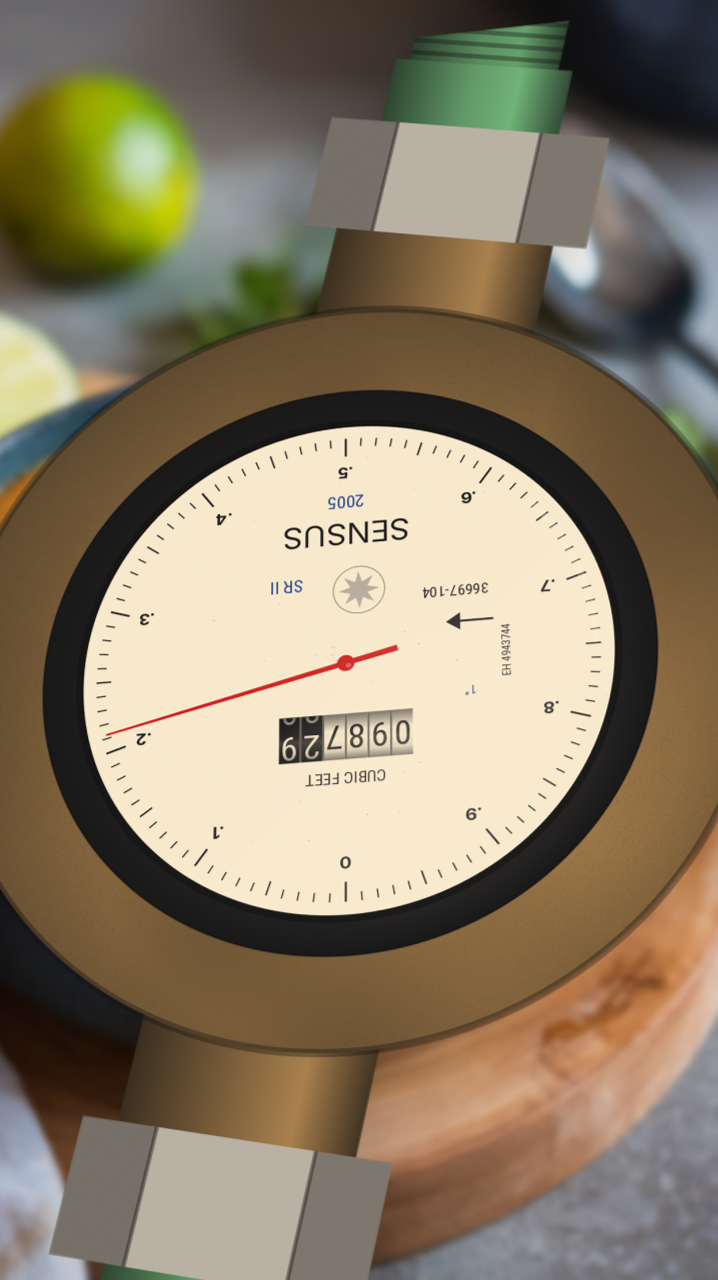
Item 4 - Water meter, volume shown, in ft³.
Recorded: 98729.21 ft³
